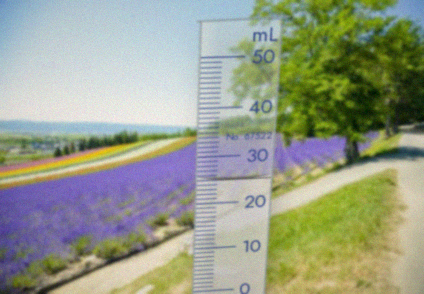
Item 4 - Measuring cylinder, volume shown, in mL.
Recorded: 25 mL
